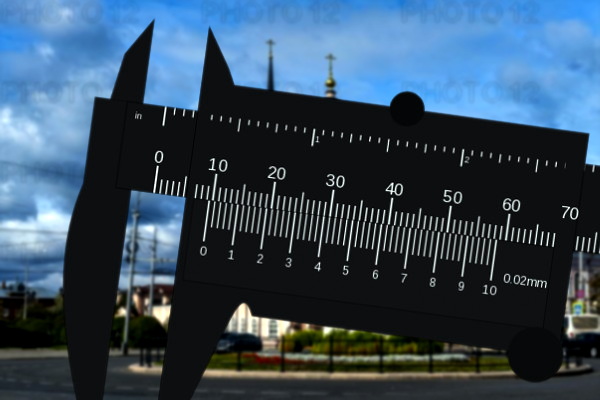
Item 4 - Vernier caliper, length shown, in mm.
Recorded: 9.4 mm
